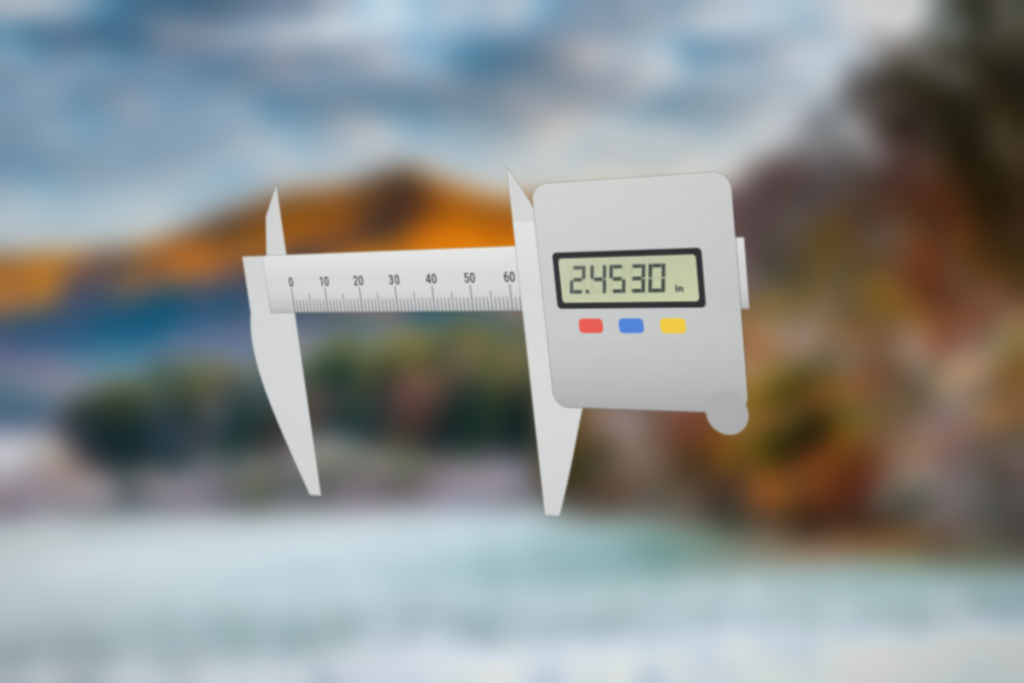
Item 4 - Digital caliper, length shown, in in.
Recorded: 2.4530 in
